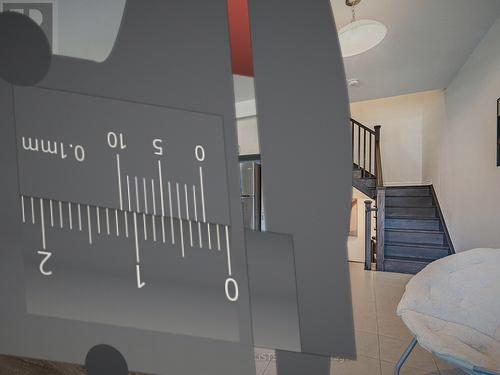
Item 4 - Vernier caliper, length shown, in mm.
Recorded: 2.4 mm
